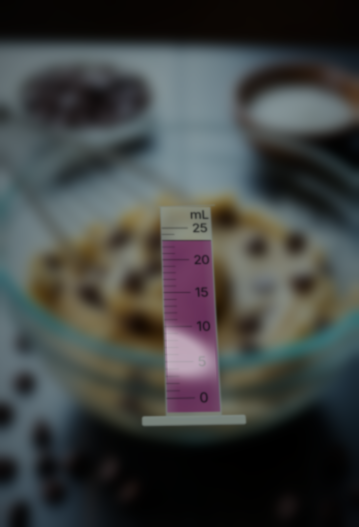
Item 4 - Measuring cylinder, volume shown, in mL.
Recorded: 23 mL
